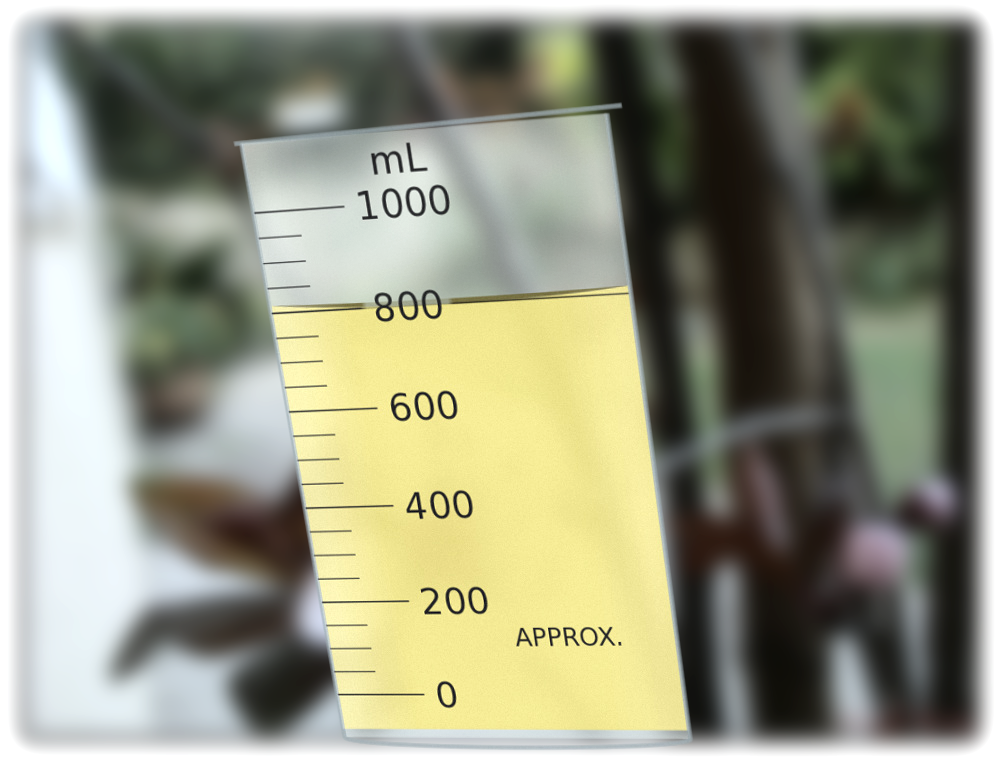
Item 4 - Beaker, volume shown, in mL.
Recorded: 800 mL
